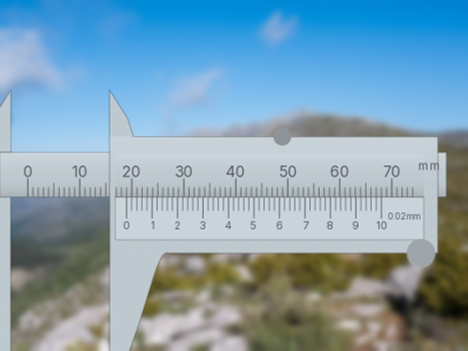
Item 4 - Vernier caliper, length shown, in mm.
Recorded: 19.0 mm
